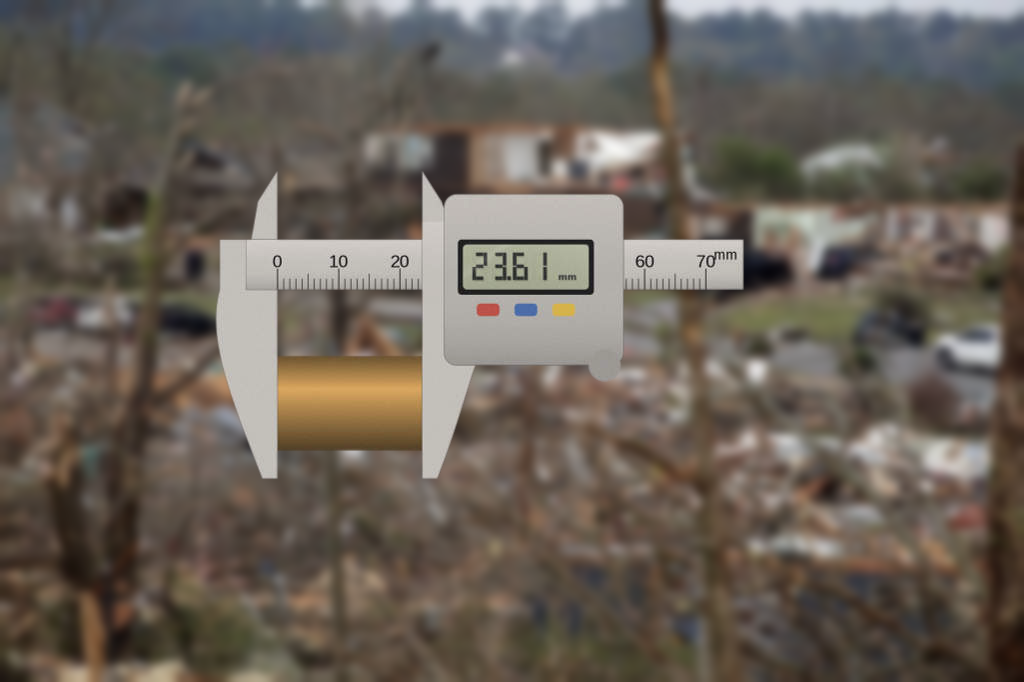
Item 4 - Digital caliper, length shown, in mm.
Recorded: 23.61 mm
